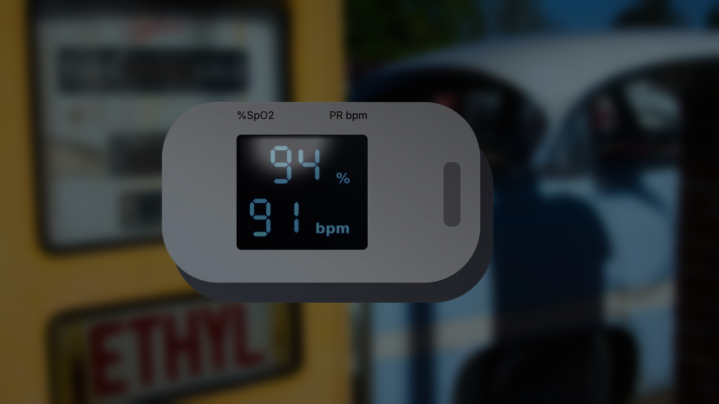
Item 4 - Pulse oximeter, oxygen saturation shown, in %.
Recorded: 94 %
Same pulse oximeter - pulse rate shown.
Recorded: 91 bpm
